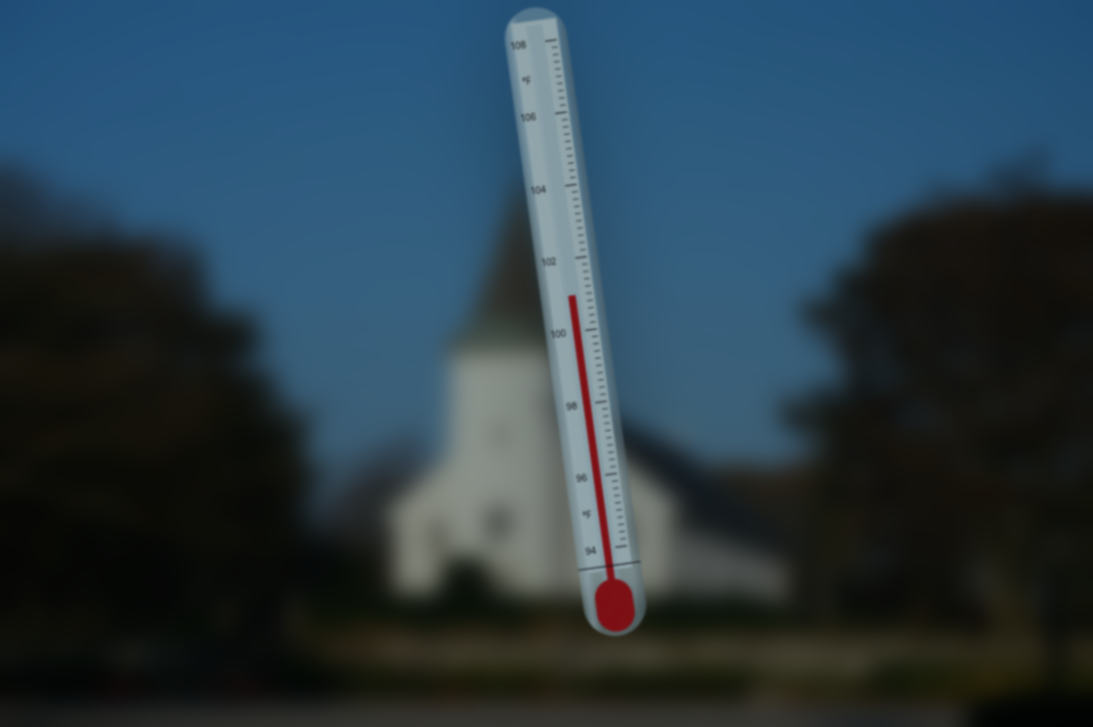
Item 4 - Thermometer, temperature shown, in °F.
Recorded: 101 °F
